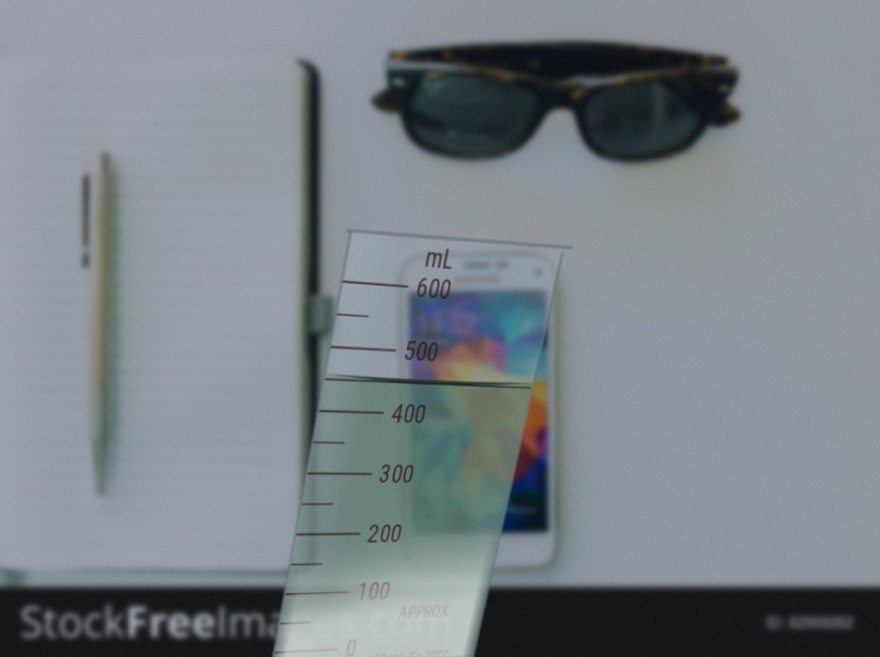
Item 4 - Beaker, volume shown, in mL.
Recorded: 450 mL
